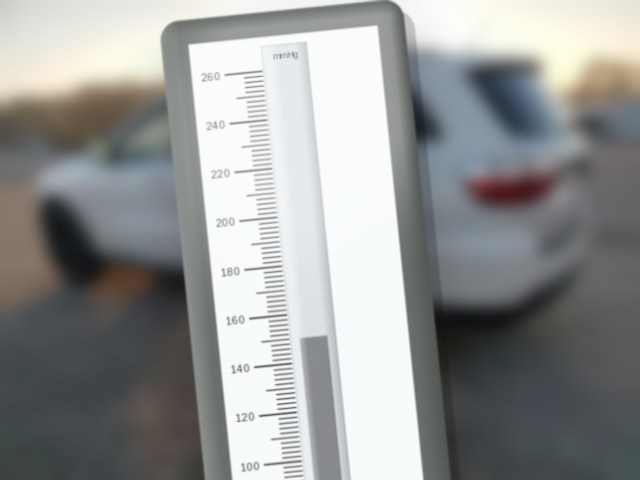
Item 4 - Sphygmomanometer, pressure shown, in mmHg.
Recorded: 150 mmHg
